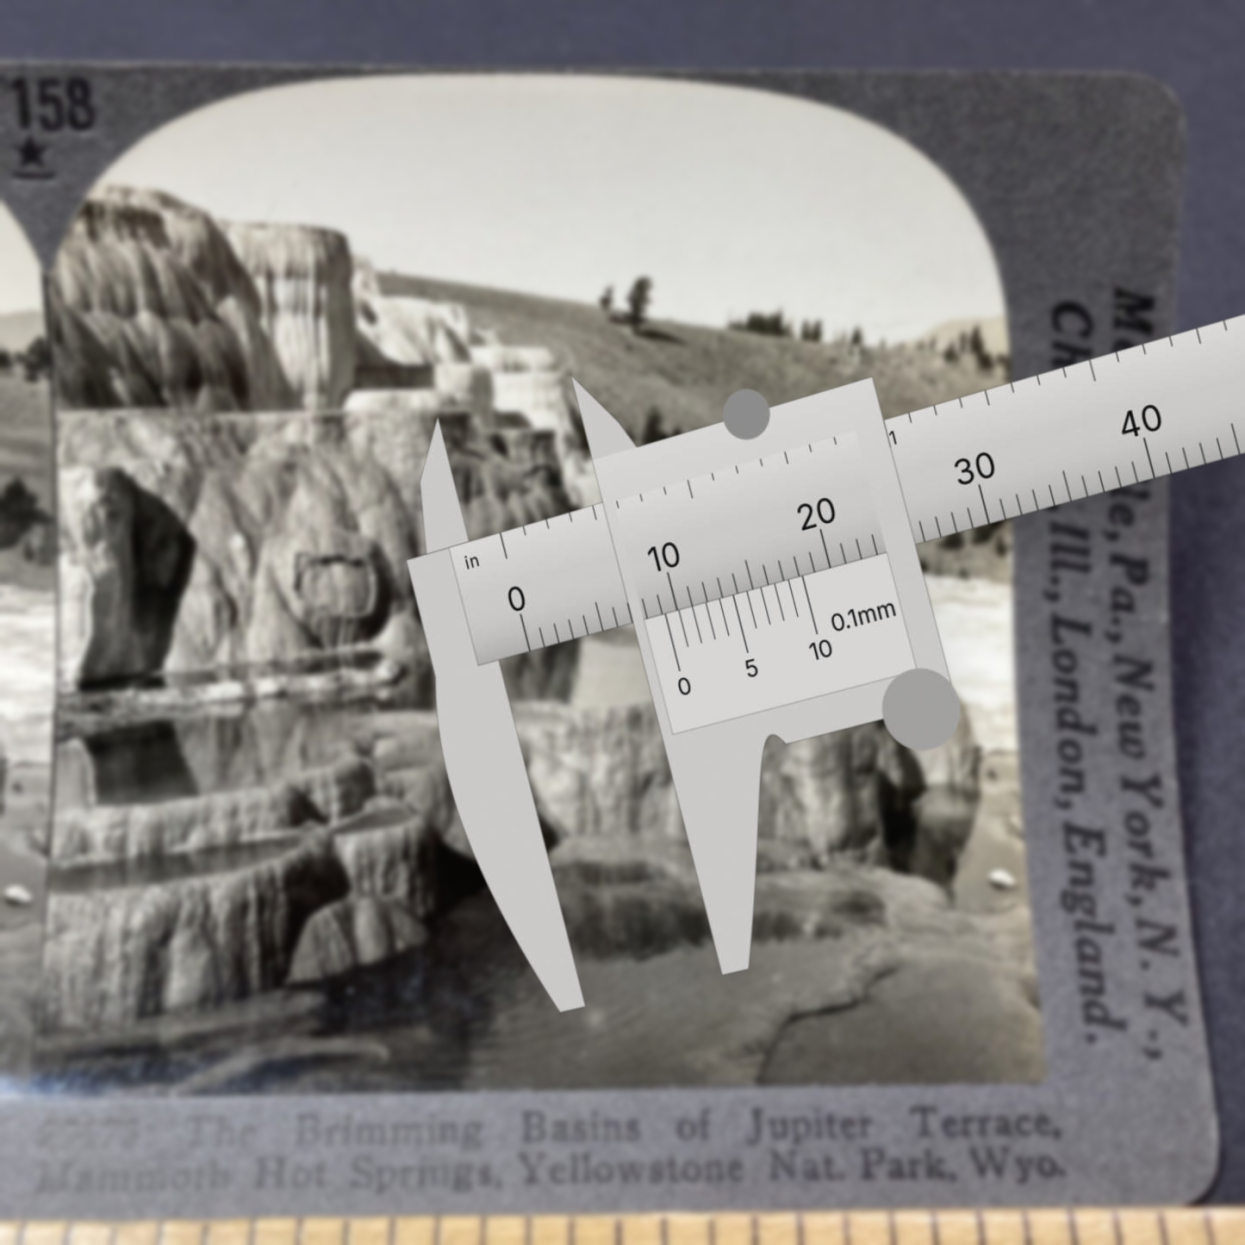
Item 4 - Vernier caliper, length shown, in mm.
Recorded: 9.2 mm
